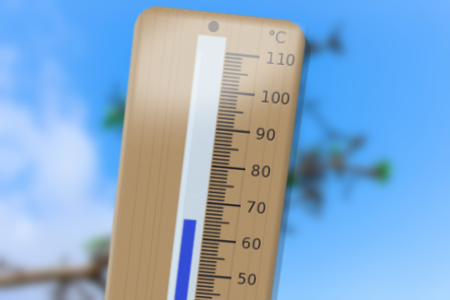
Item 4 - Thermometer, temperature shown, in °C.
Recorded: 65 °C
